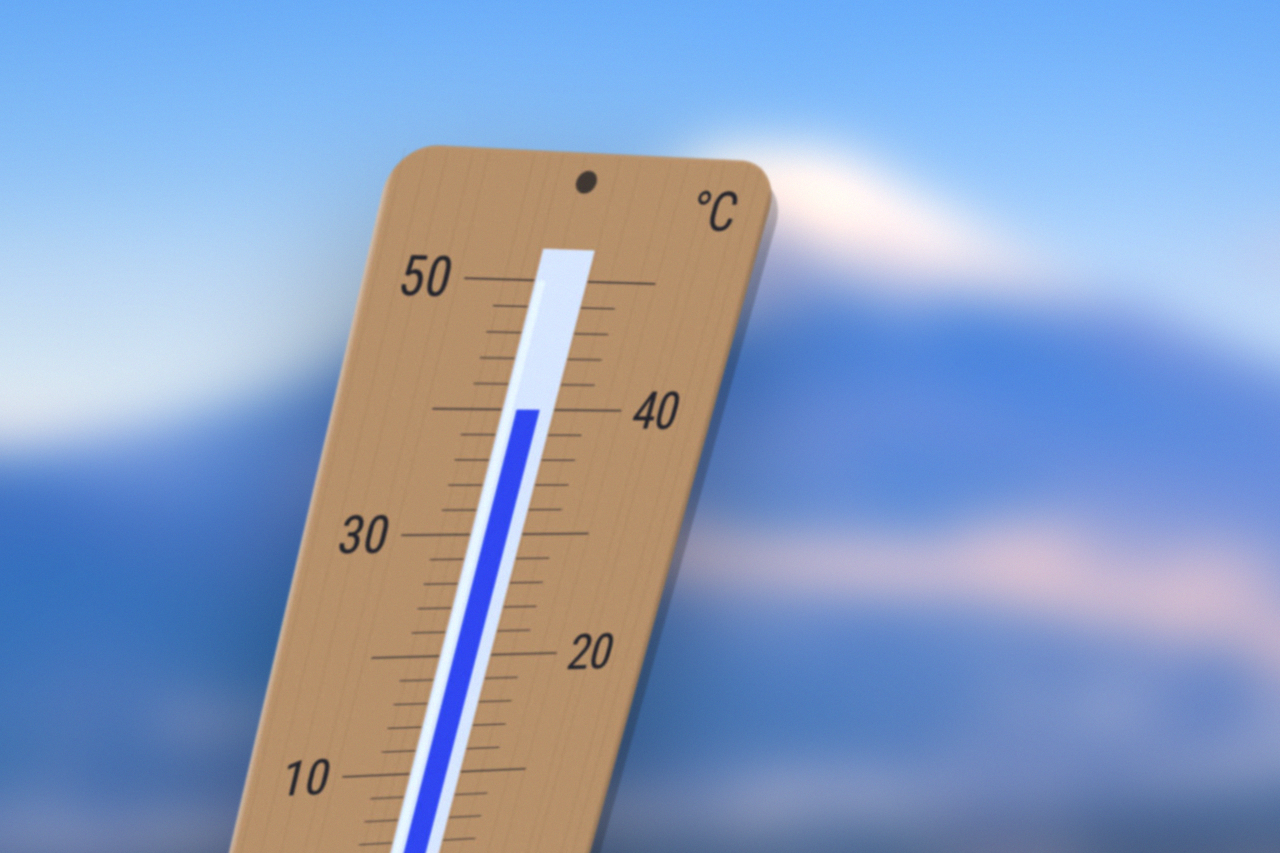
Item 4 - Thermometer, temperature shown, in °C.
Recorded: 40 °C
